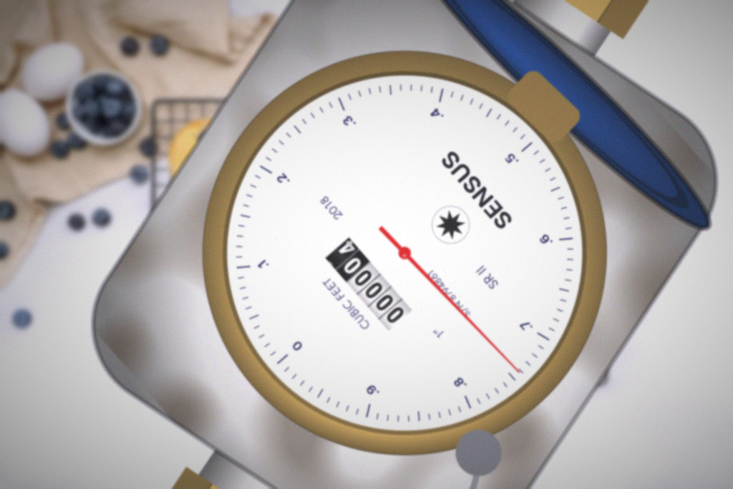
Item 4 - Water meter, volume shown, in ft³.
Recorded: 3.74 ft³
